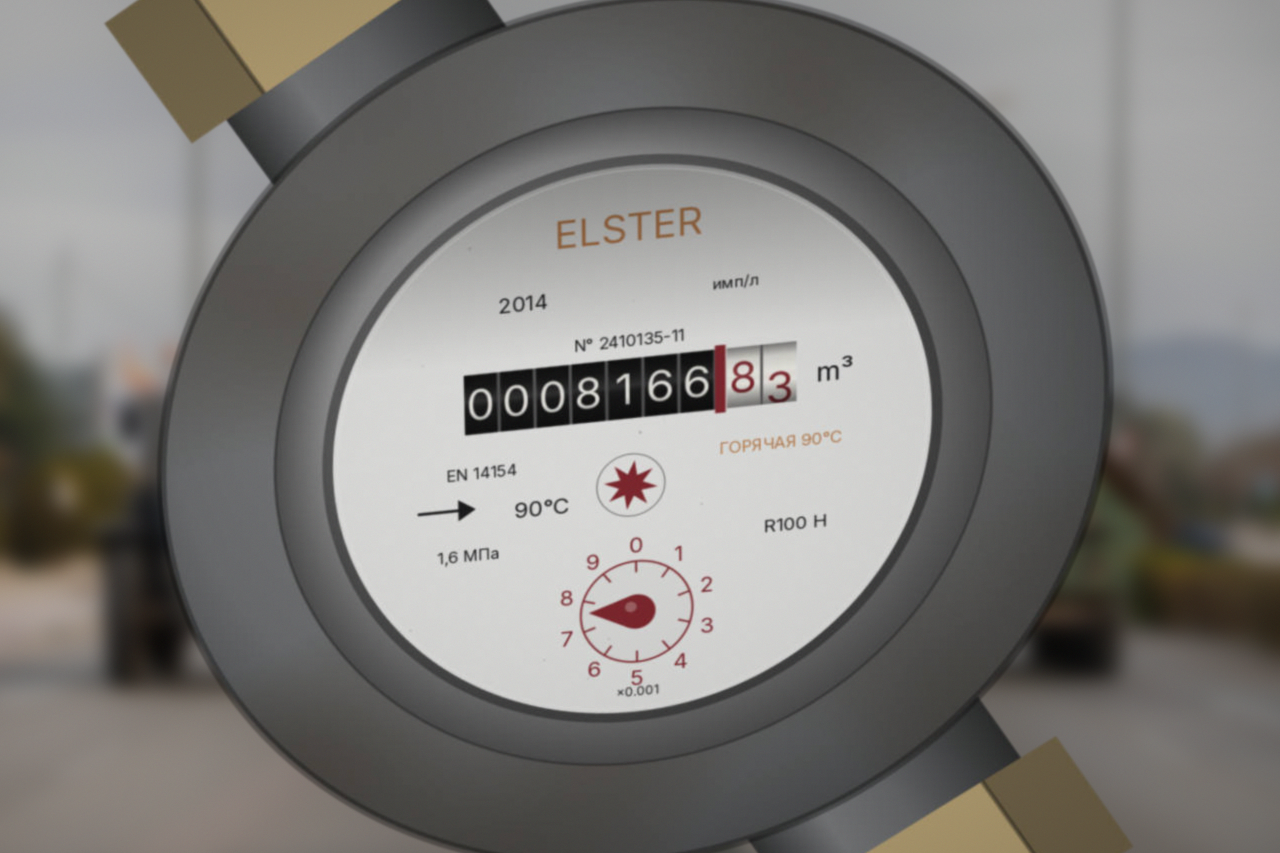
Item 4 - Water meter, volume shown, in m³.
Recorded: 8166.827 m³
